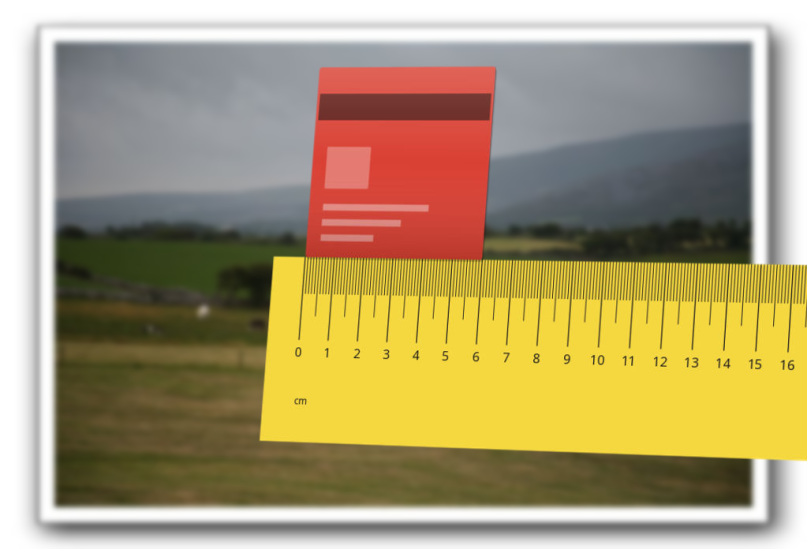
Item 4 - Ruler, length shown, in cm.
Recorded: 6 cm
